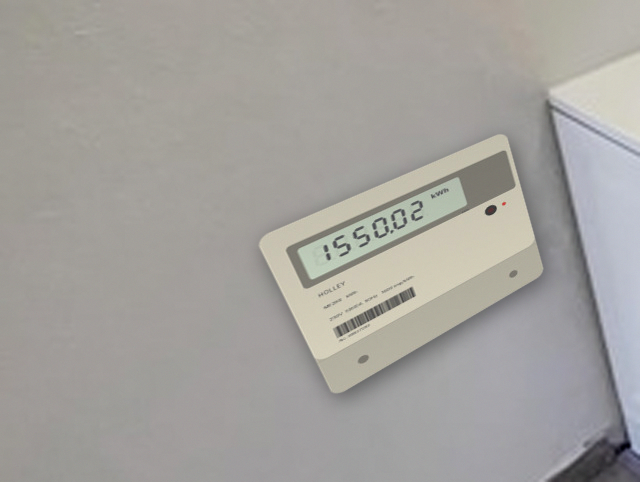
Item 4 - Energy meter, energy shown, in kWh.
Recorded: 1550.02 kWh
